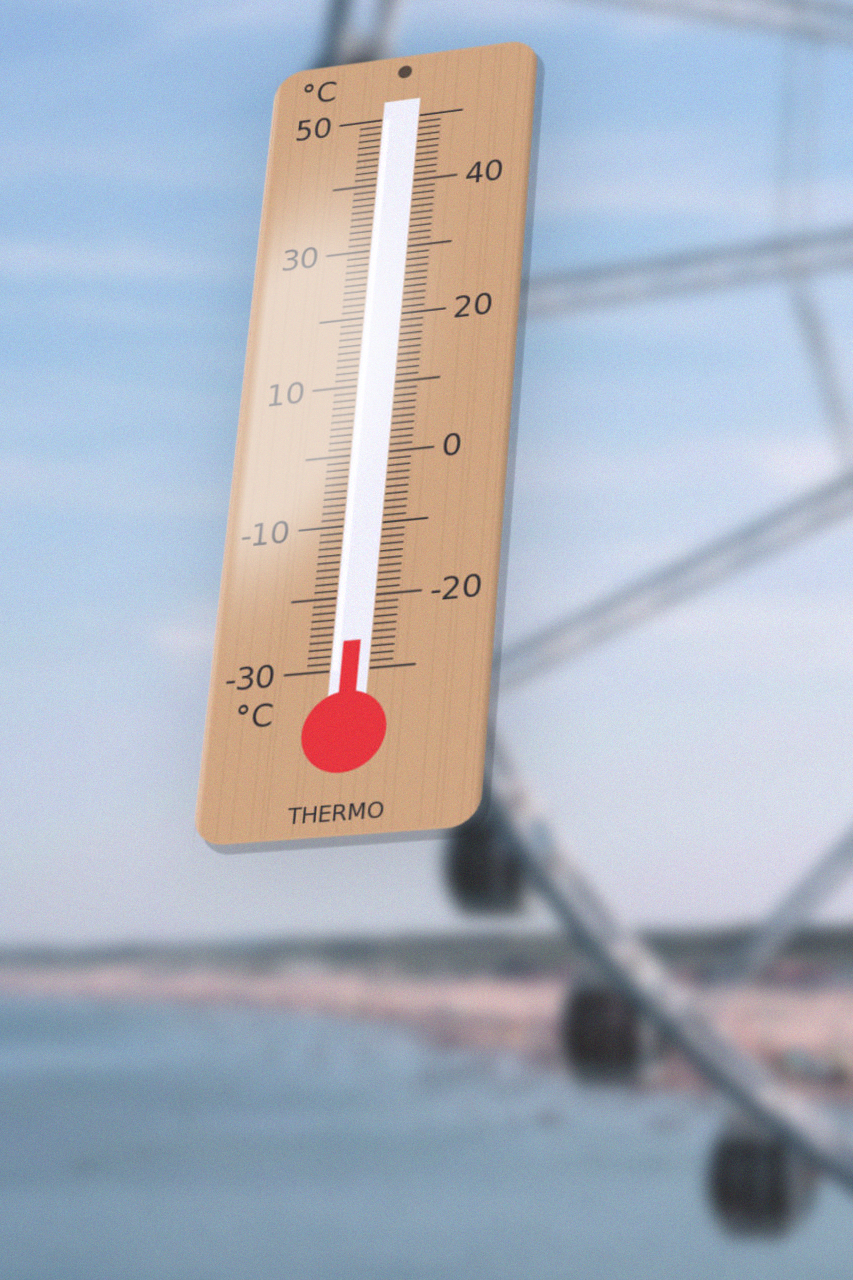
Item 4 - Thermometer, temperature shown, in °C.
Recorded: -26 °C
